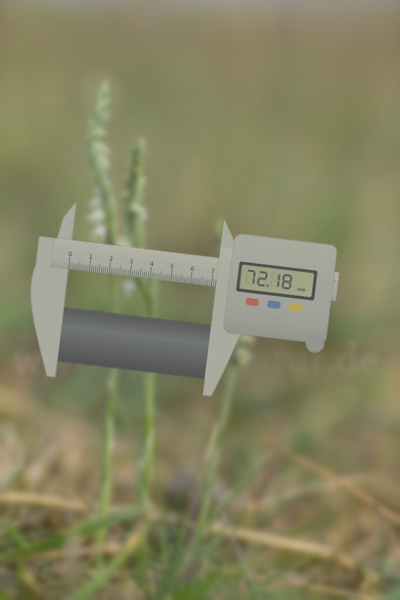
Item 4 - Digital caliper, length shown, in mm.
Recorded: 72.18 mm
